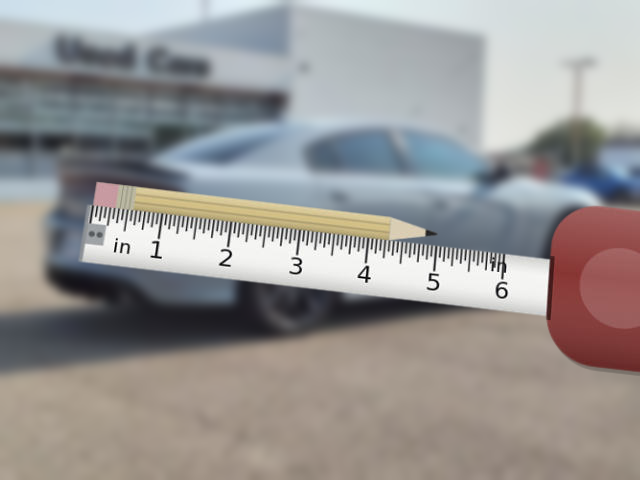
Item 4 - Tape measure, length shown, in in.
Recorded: 5 in
